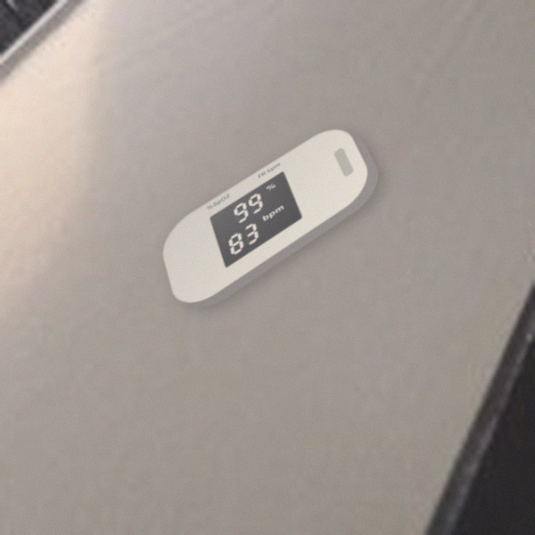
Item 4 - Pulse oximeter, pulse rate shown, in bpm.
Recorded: 83 bpm
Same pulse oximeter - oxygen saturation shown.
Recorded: 99 %
